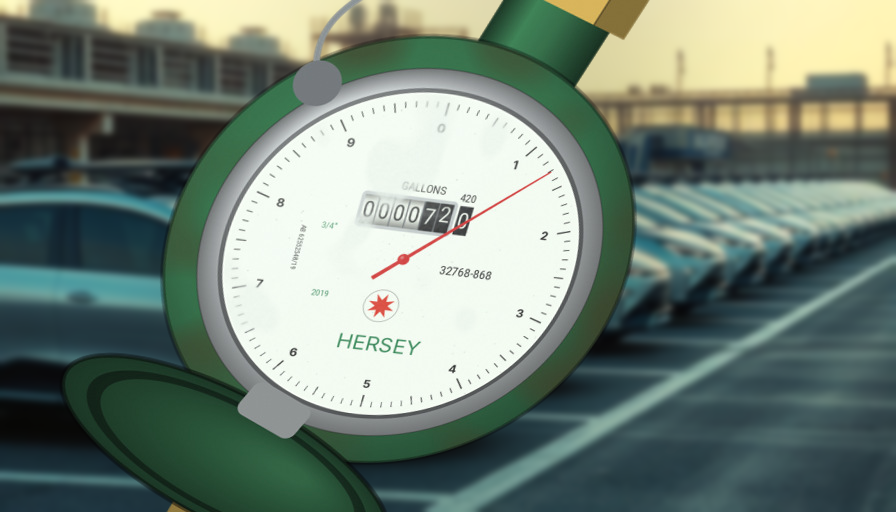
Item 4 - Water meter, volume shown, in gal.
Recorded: 721.3 gal
